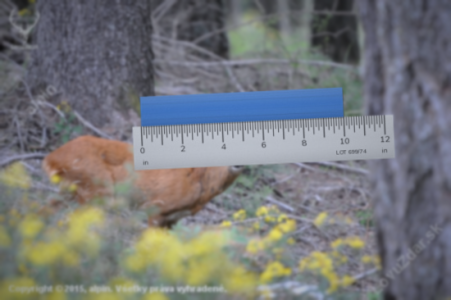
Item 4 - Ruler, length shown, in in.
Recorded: 10 in
